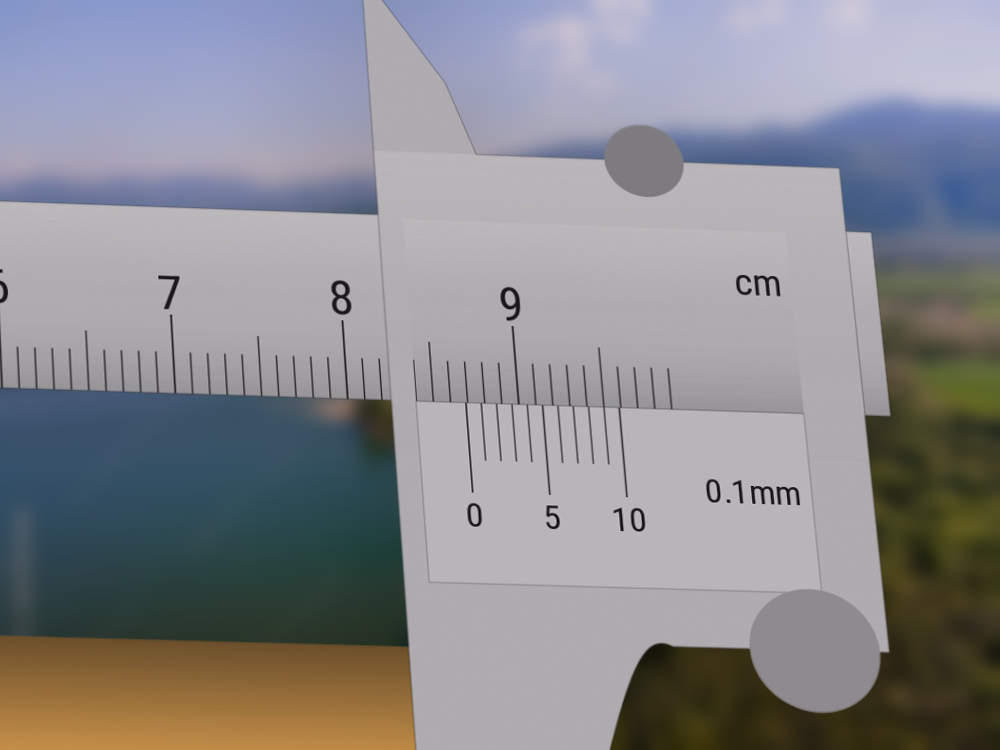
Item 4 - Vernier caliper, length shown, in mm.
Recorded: 86.9 mm
